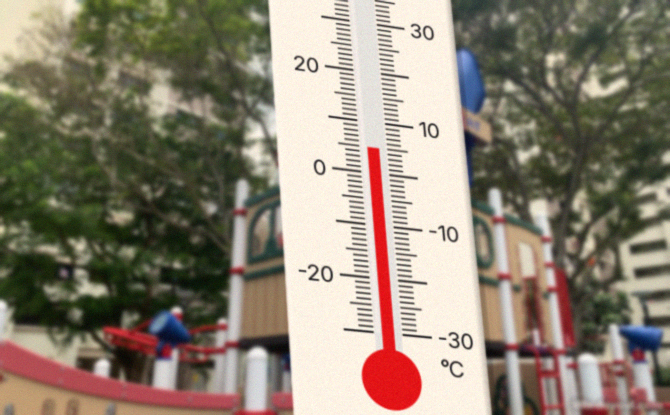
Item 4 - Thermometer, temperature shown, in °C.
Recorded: 5 °C
